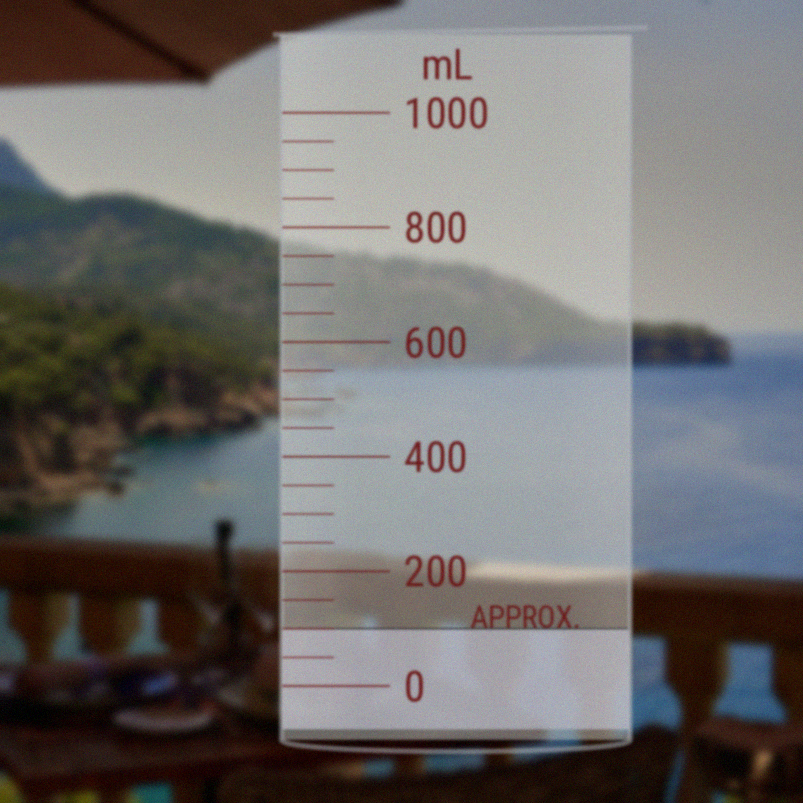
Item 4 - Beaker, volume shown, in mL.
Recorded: 100 mL
